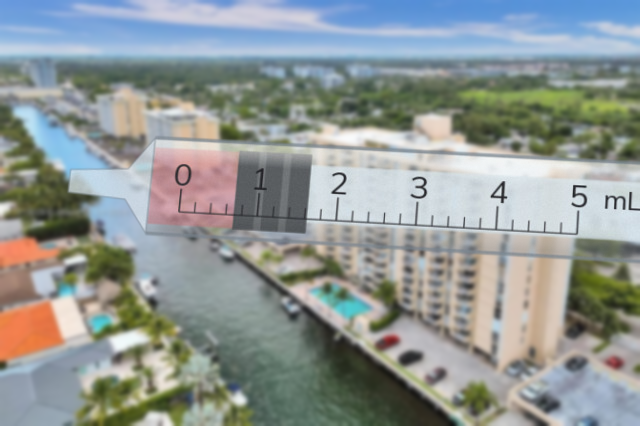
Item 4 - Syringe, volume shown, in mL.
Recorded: 0.7 mL
